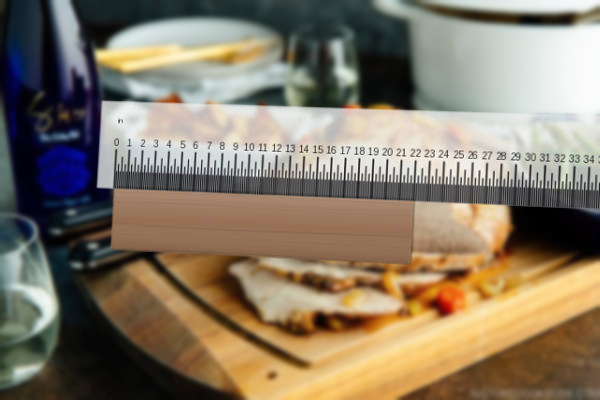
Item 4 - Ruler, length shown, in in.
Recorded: 22 in
